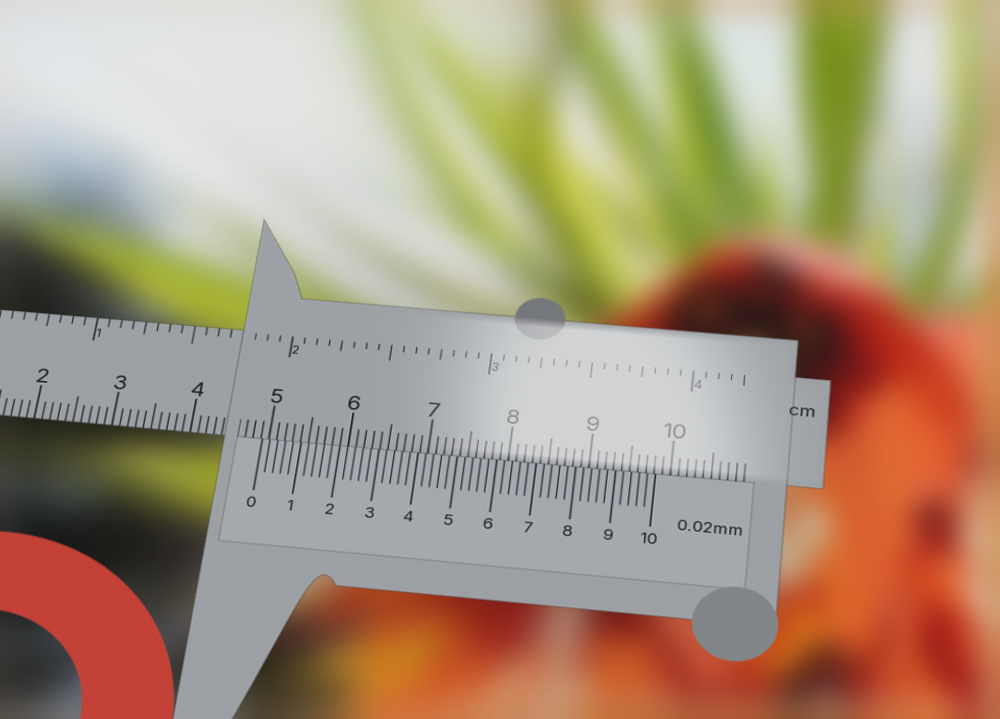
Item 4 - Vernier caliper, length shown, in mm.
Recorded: 49.2 mm
